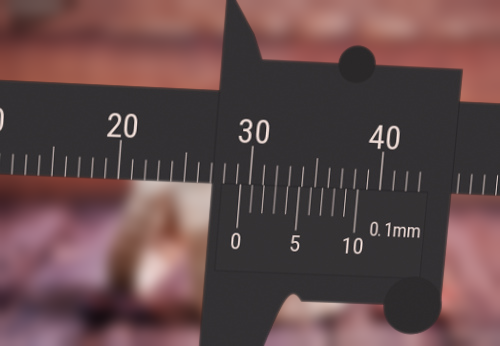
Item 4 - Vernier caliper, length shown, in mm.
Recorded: 29.3 mm
